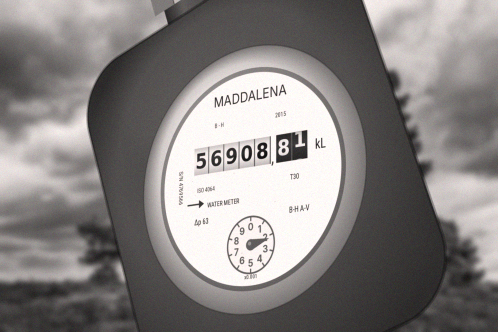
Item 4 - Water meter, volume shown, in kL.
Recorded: 56908.812 kL
